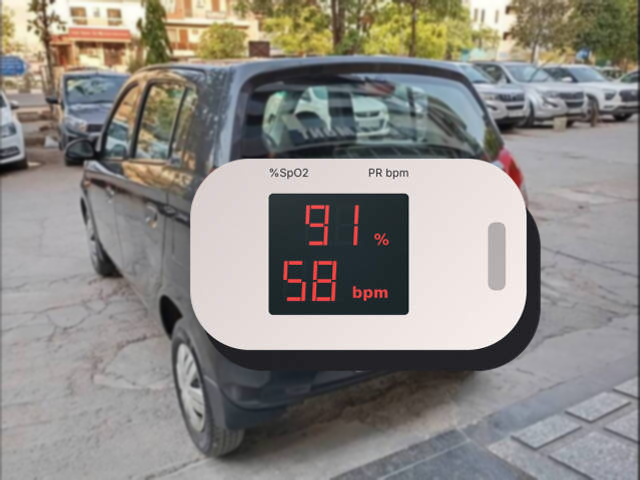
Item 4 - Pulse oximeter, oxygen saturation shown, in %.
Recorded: 91 %
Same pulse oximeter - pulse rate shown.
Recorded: 58 bpm
